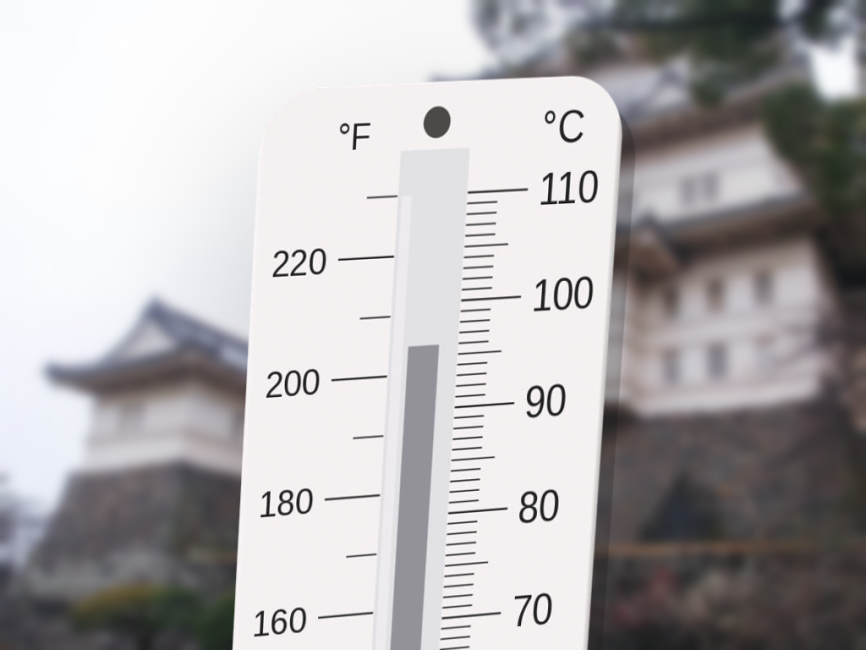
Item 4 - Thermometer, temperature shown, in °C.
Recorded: 96 °C
